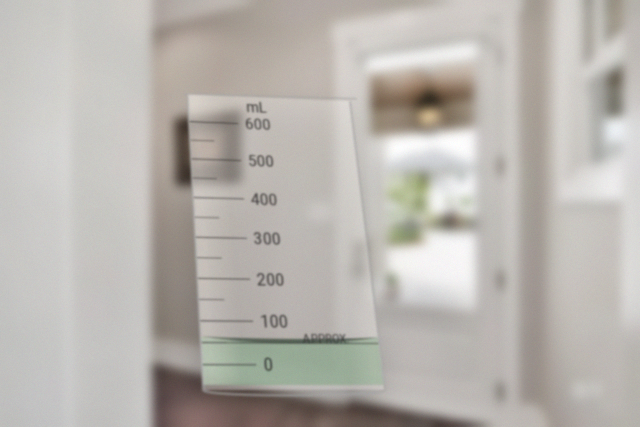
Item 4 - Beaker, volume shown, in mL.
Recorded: 50 mL
